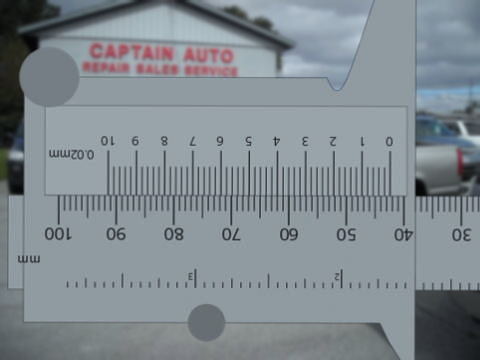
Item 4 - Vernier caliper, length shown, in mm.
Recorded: 42.4 mm
